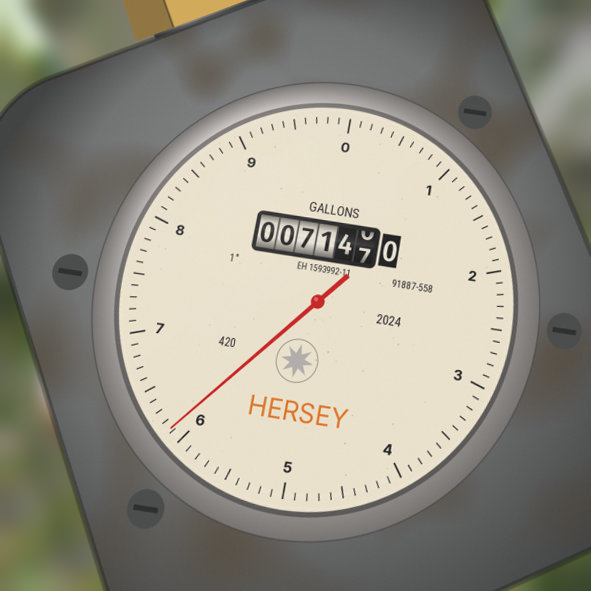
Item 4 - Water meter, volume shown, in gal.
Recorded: 71466.1 gal
